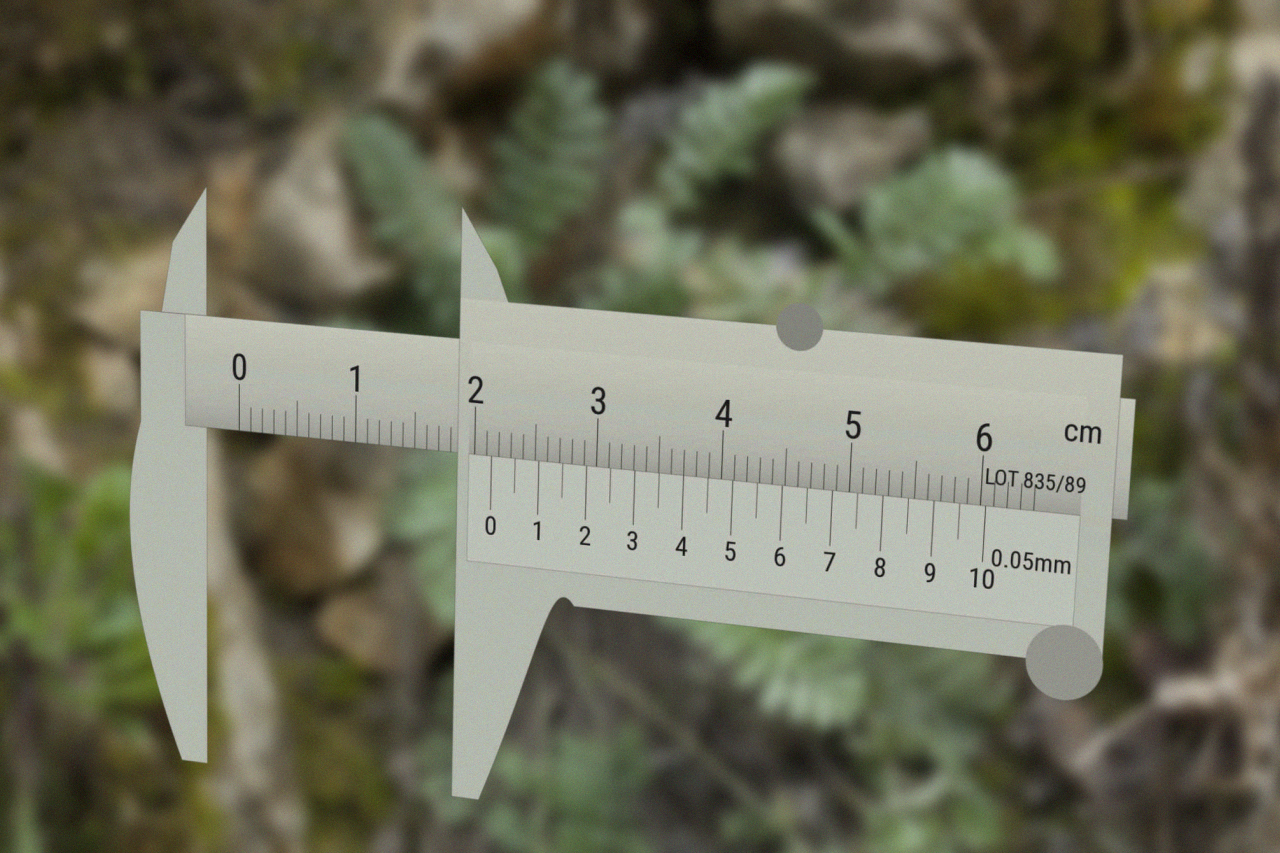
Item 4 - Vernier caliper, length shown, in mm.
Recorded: 21.4 mm
